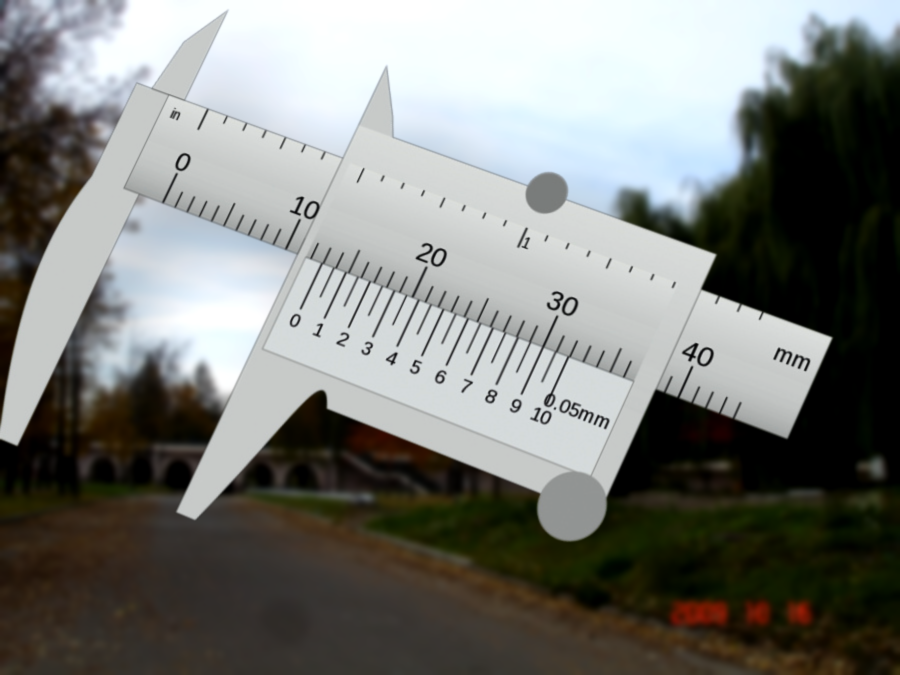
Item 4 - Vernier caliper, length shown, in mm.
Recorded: 12.9 mm
